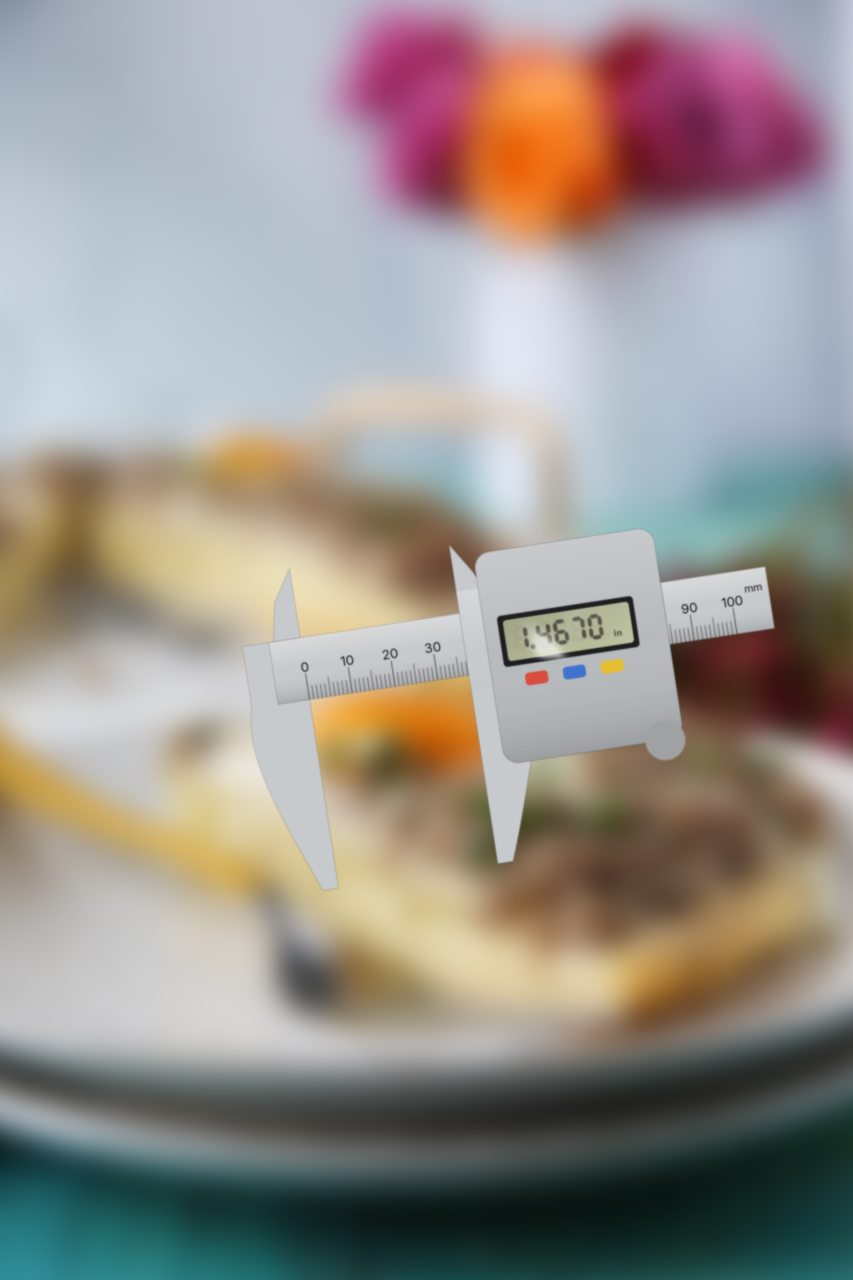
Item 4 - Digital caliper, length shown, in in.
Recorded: 1.4670 in
